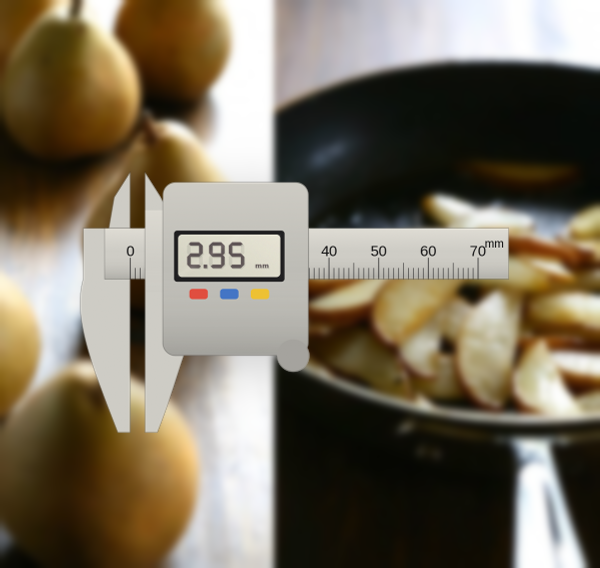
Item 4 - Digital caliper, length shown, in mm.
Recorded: 2.95 mm
